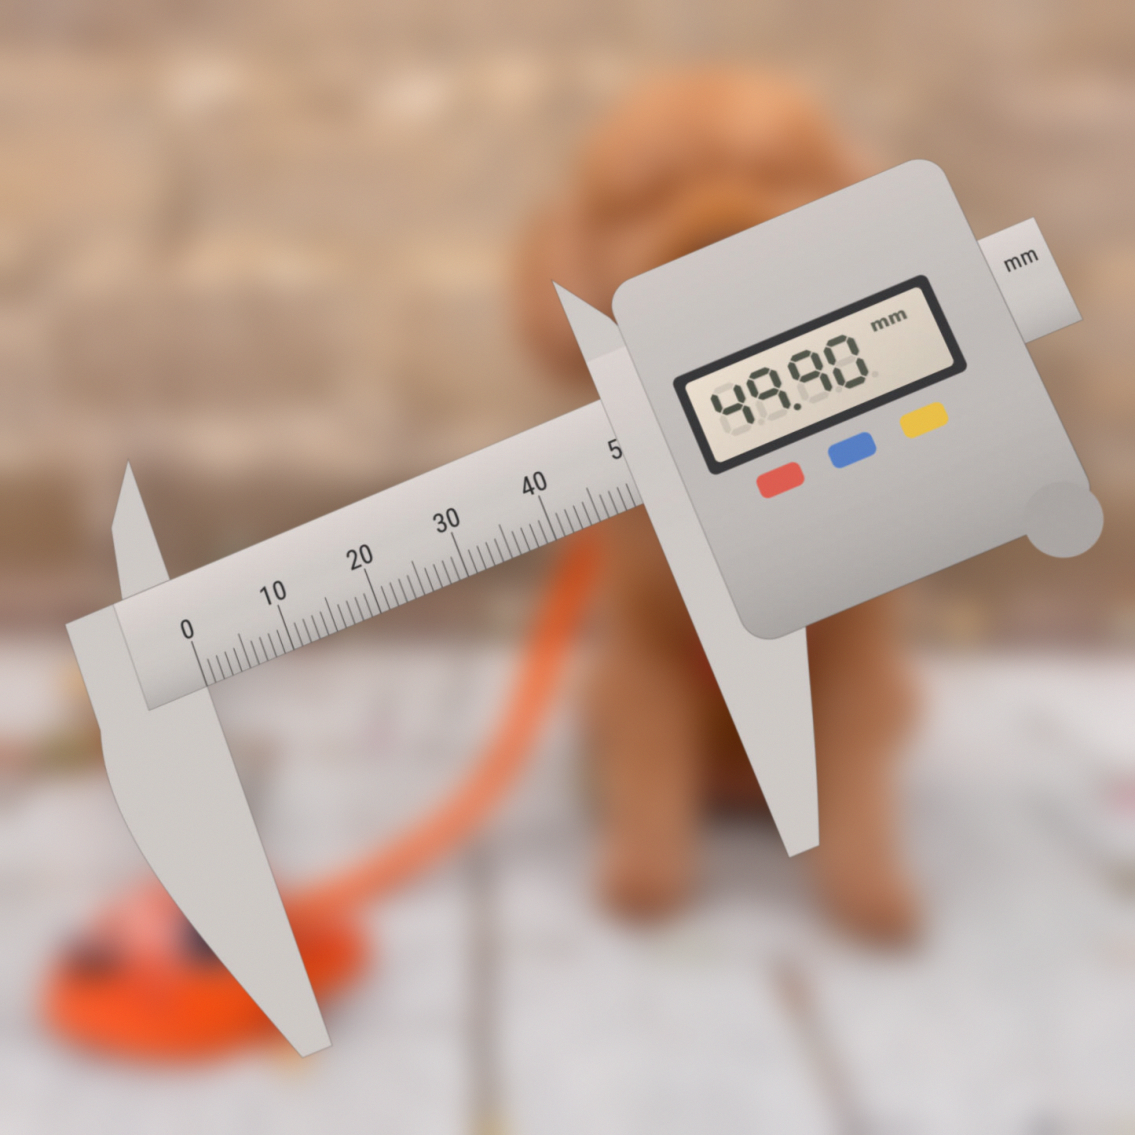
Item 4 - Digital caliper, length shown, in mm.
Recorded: 49.90 mm
